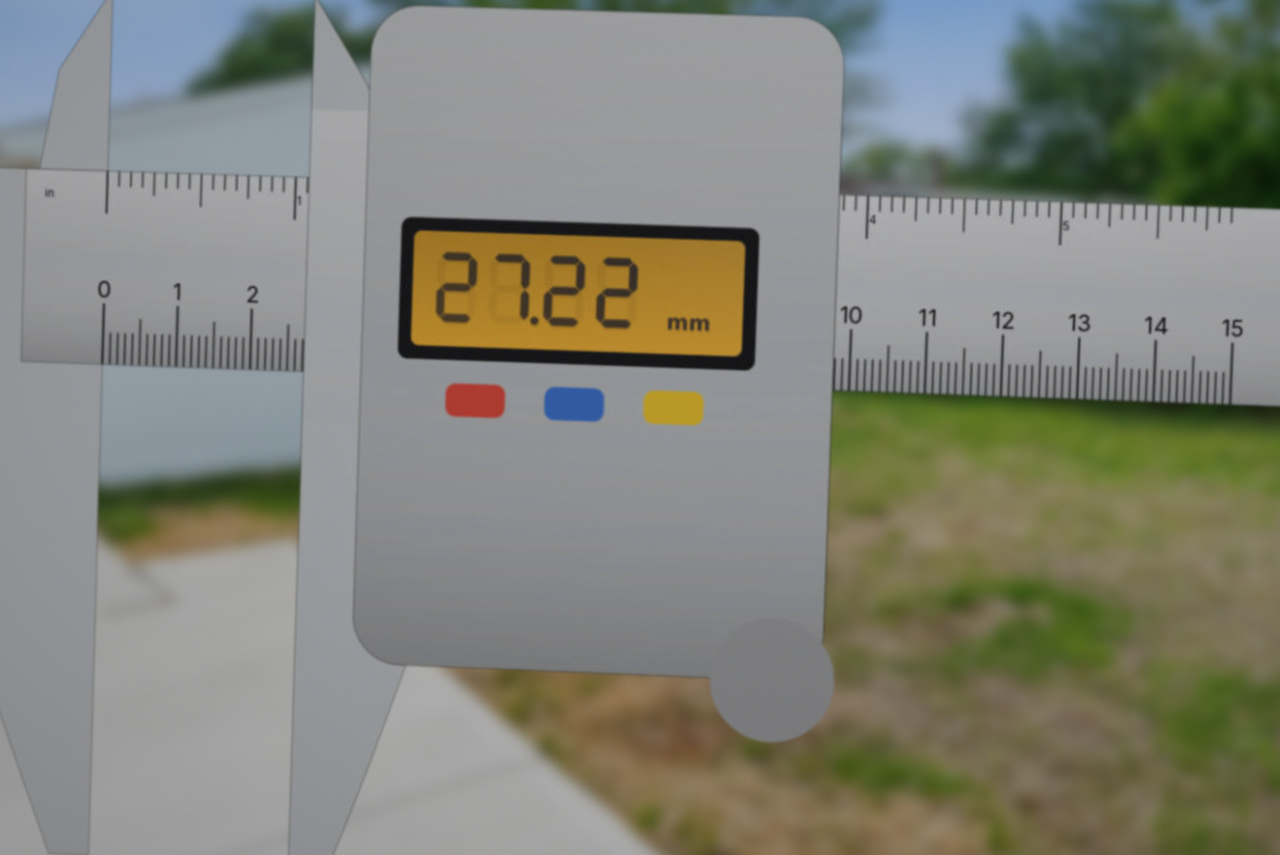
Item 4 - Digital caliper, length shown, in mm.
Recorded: 27.22 mm
